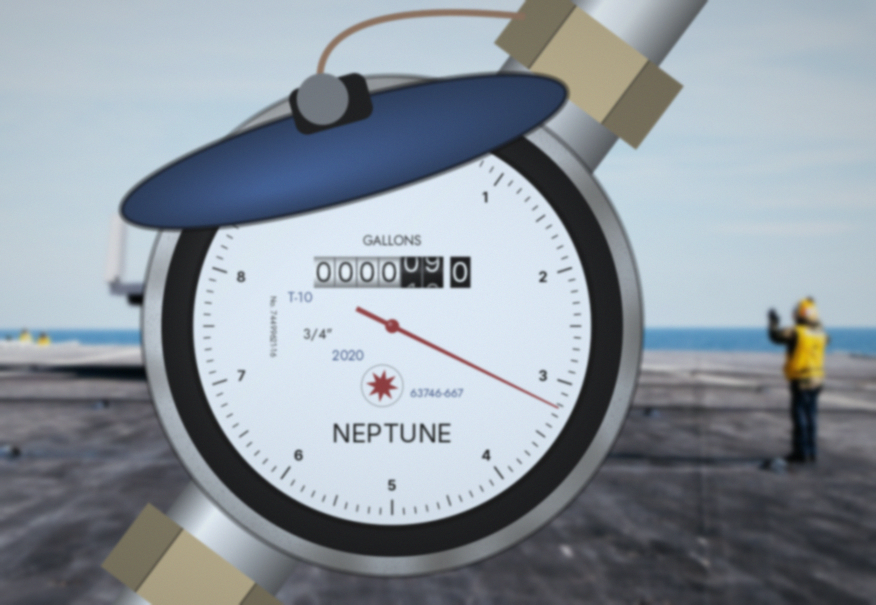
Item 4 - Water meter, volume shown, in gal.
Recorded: 93.2 gal
